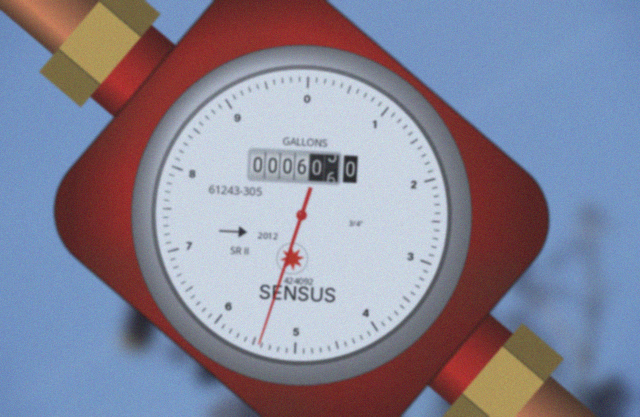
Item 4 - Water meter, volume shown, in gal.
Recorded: 6055.4 gal
